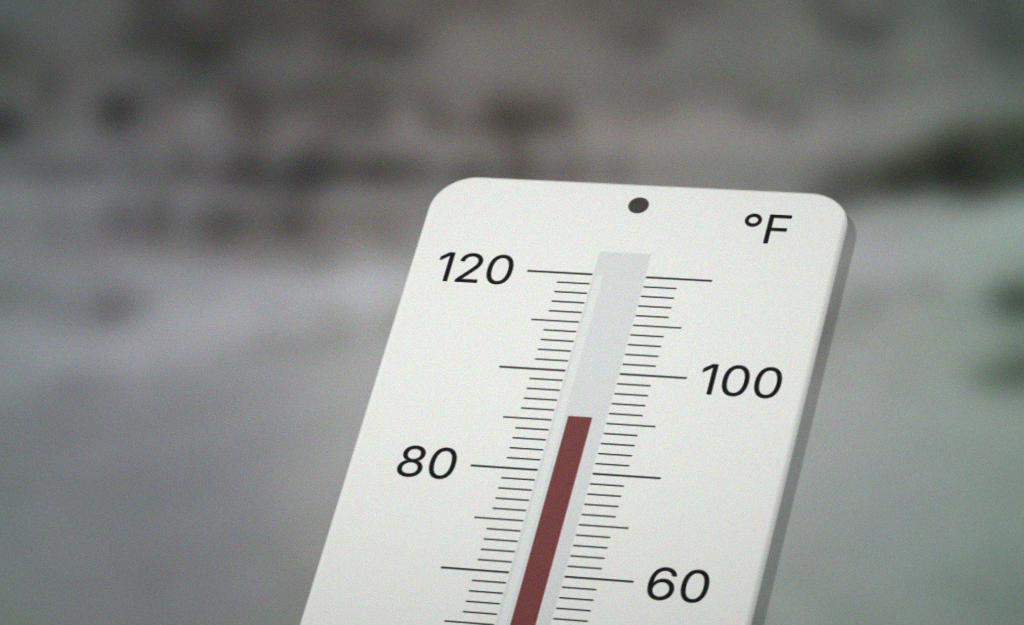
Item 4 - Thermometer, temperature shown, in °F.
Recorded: 91 °F
